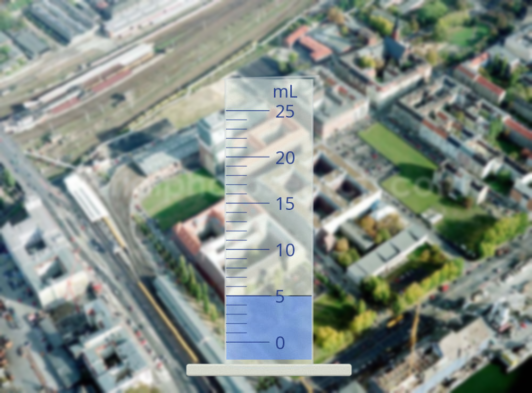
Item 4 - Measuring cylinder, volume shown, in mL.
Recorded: 5 mL
